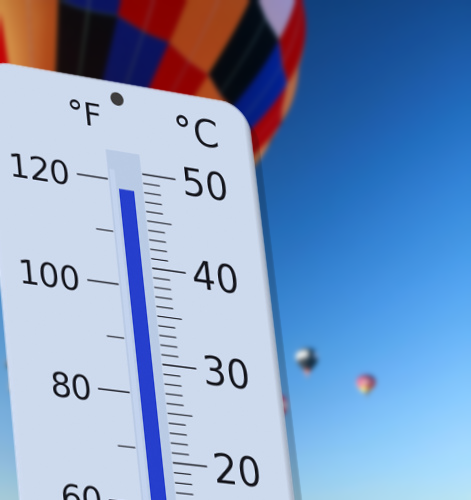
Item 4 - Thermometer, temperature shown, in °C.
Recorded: 48 °C
